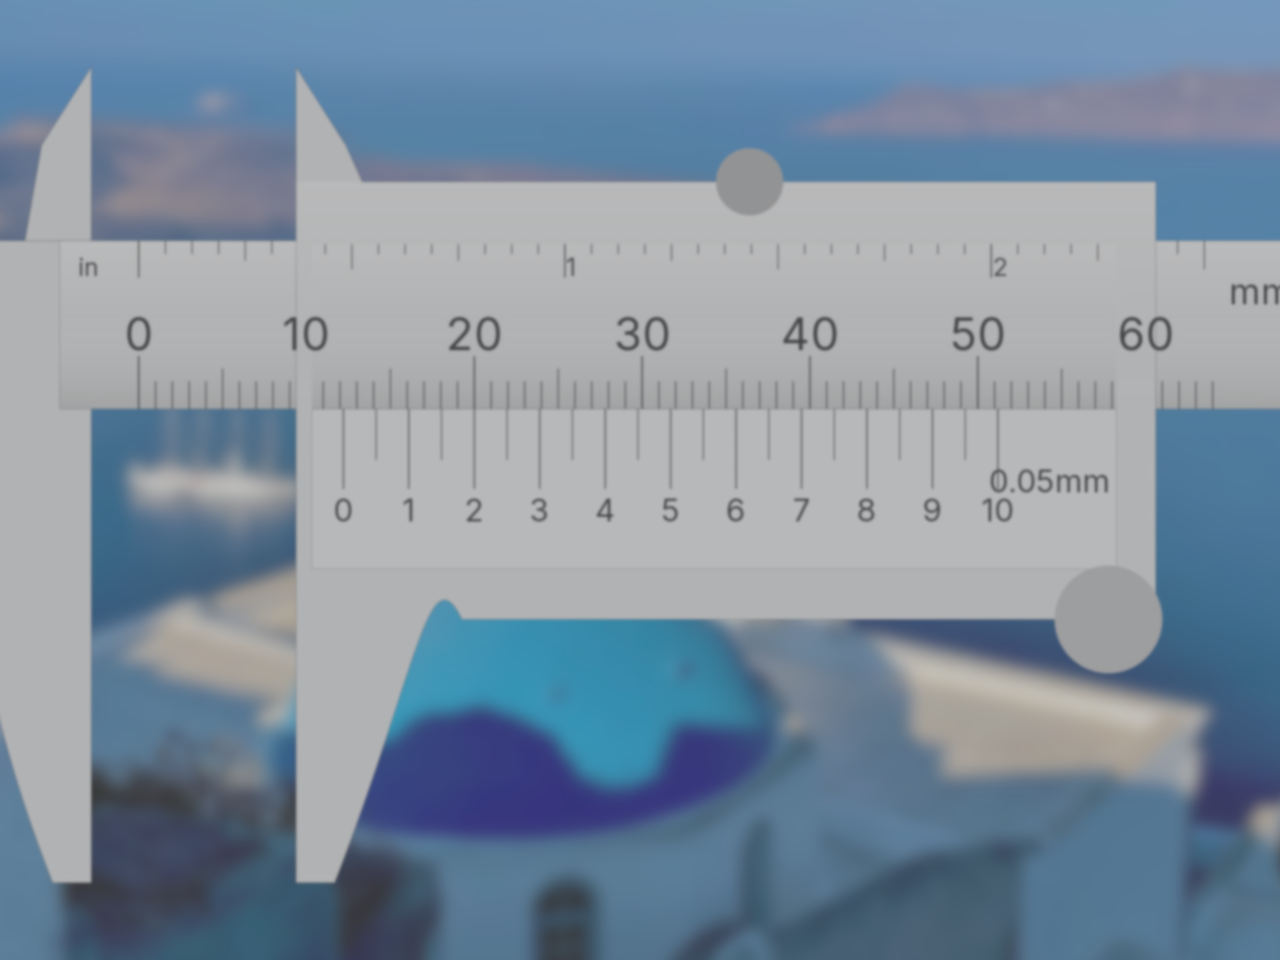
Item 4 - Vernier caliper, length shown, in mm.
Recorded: 12.2 mm
